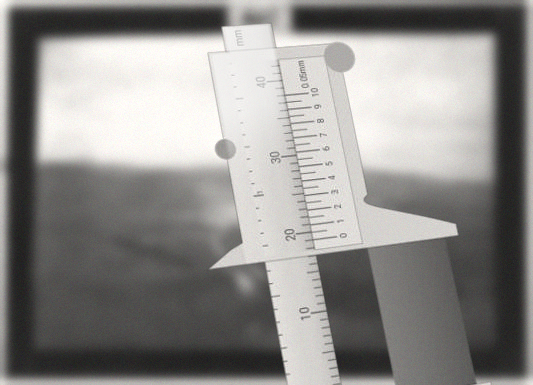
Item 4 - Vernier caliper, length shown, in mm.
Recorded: 19.0 mm
